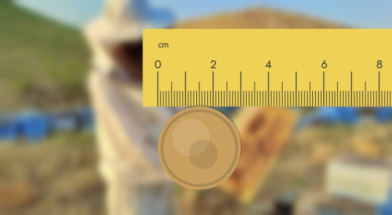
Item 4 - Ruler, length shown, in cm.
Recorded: 3 cm
